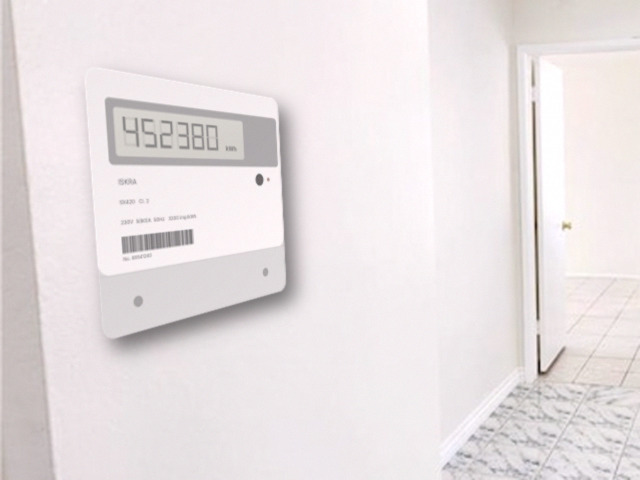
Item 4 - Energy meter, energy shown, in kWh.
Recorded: 452380 kWh
